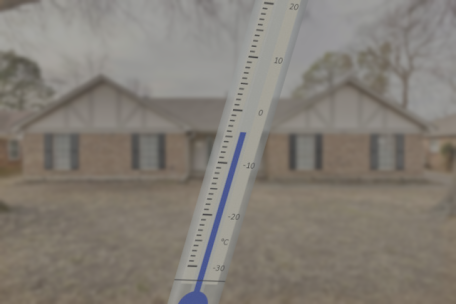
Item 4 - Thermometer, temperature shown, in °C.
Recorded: -4 °C
